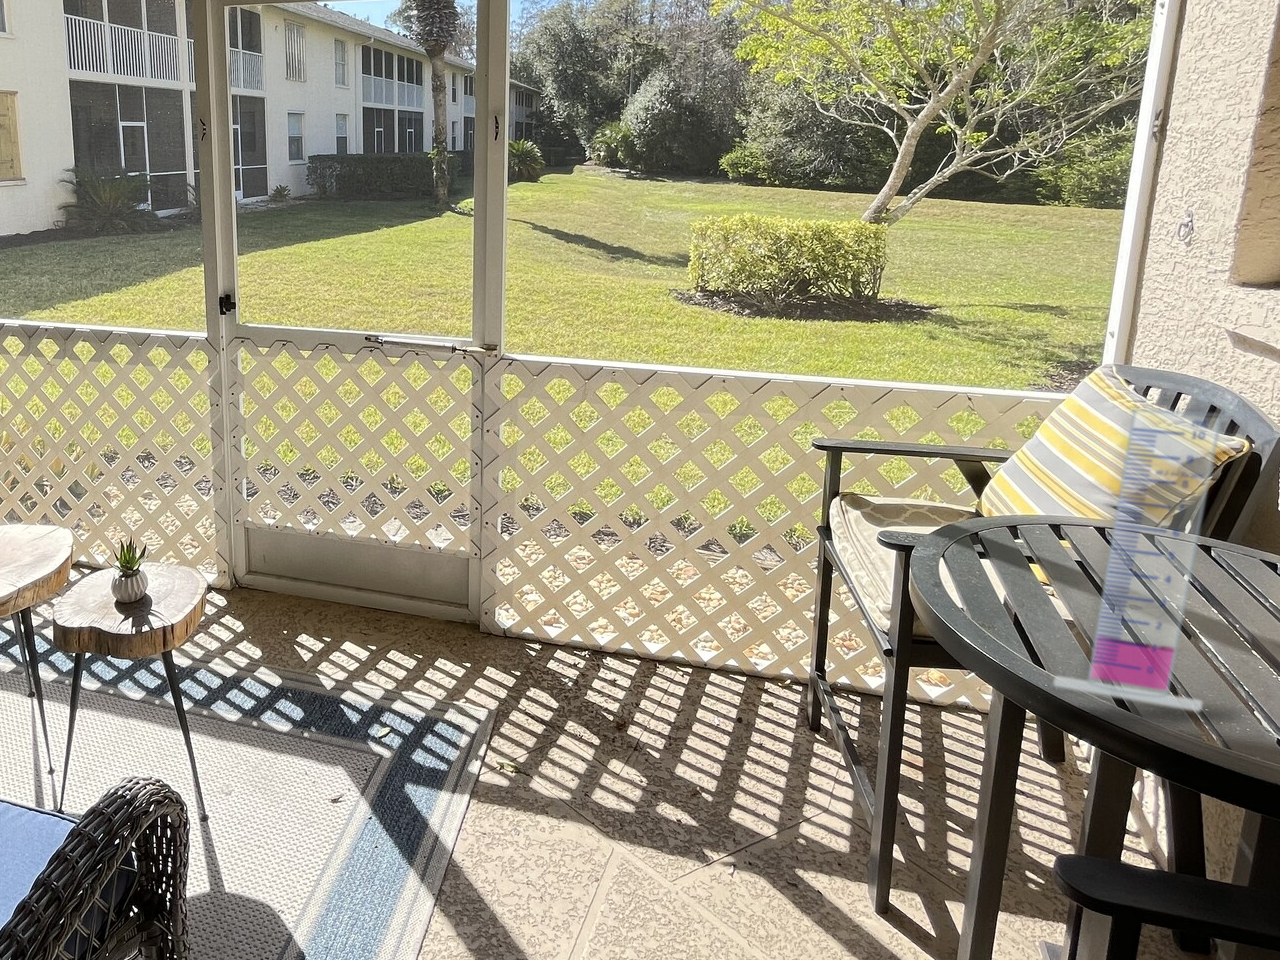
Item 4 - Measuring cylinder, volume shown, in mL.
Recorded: 1 mL
